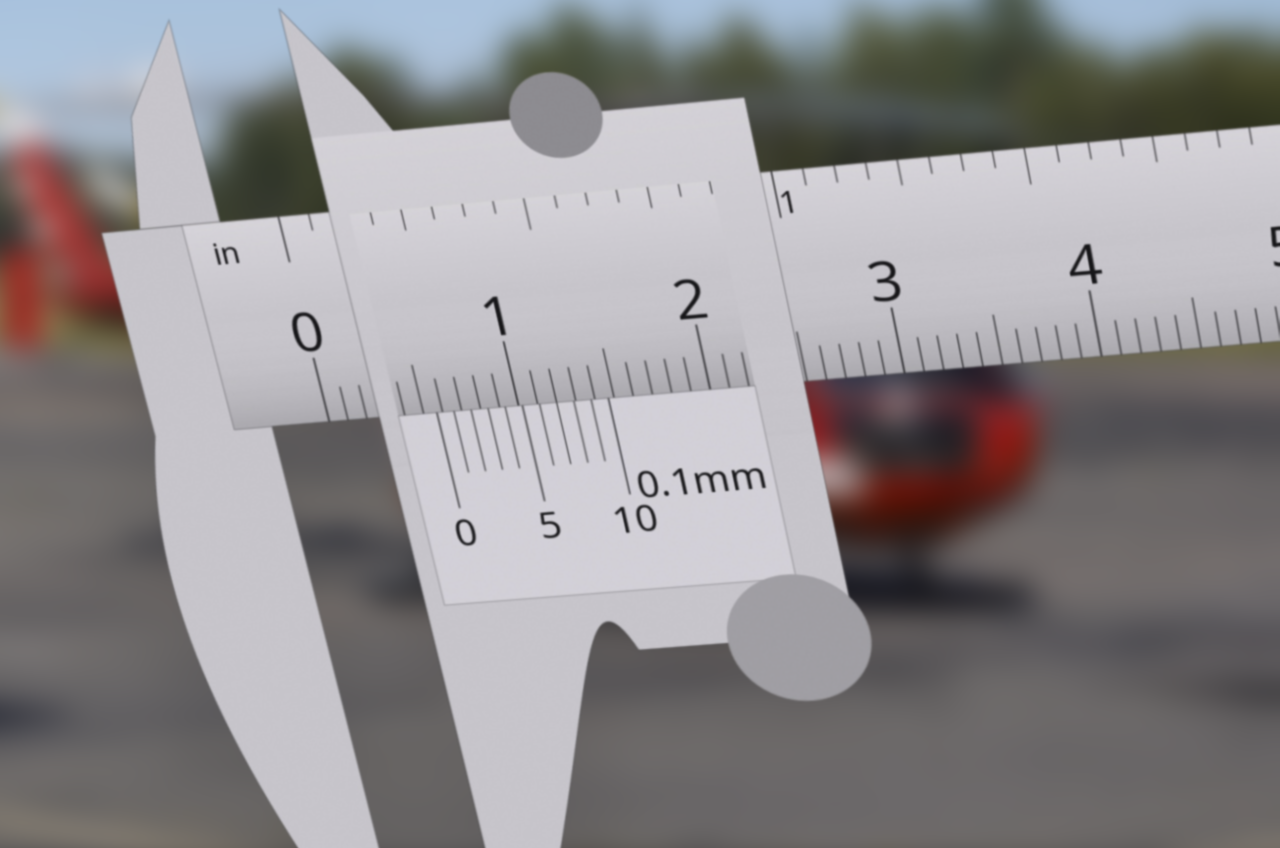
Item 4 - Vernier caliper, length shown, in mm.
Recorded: 5.7 mm
